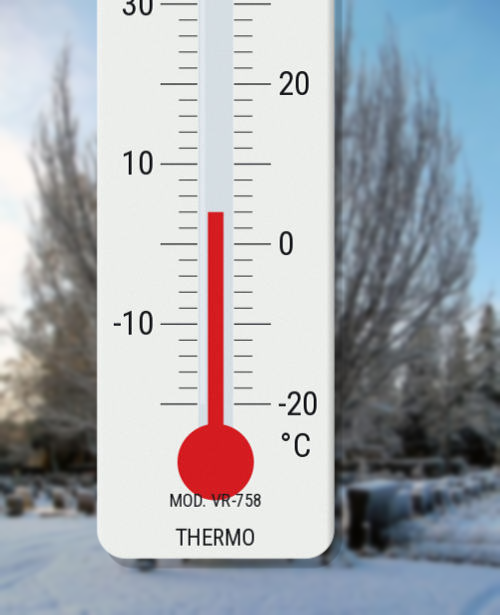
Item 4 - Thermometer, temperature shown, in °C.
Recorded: 4 °C
